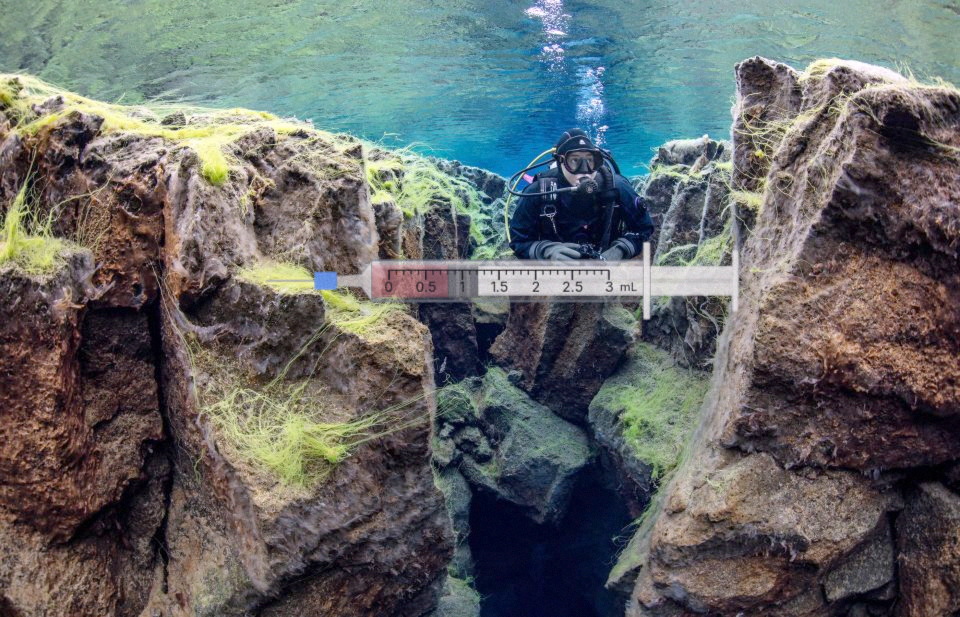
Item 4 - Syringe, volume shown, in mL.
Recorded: 0.8 mL
